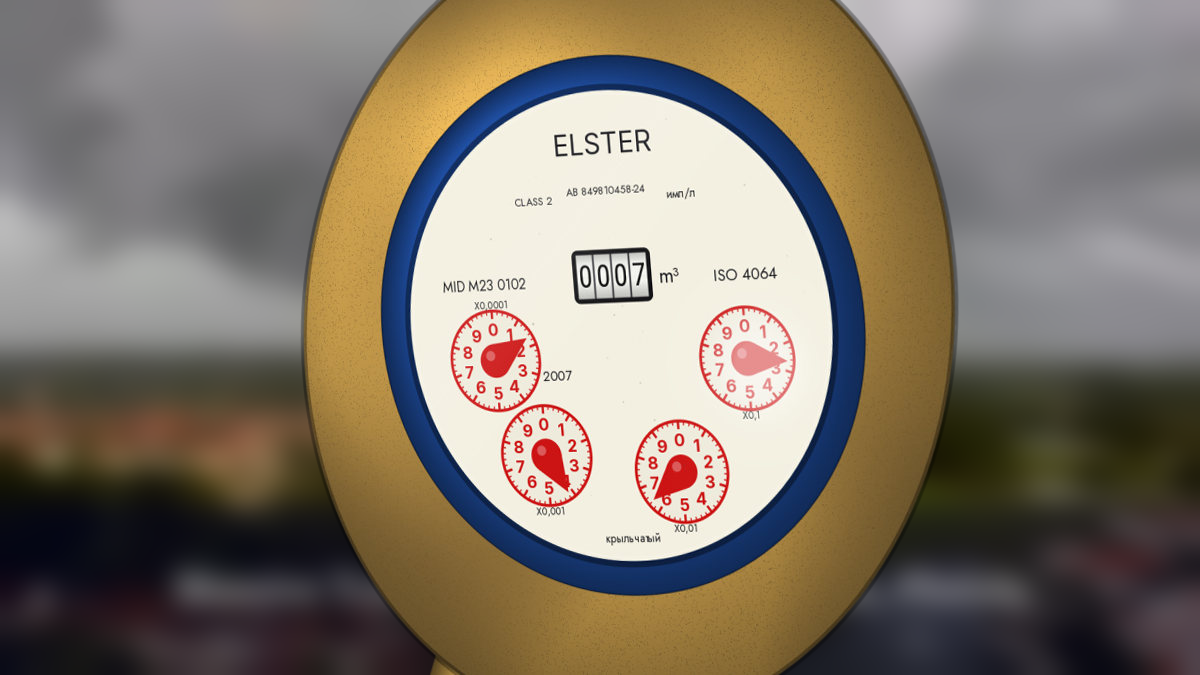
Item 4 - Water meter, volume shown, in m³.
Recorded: 7.2641 m³
